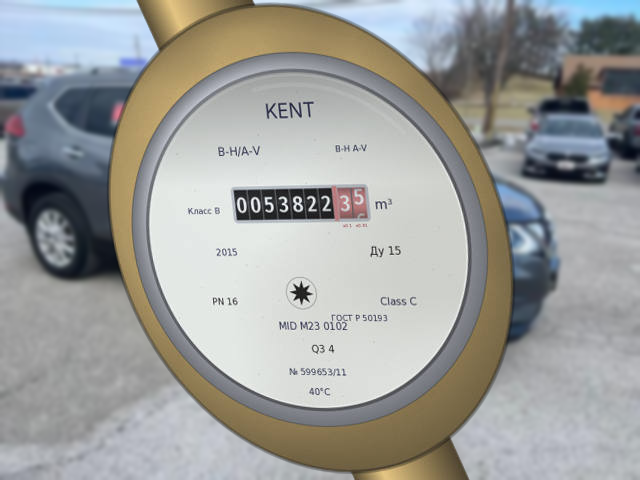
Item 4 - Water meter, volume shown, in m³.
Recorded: 53822.35 m³
